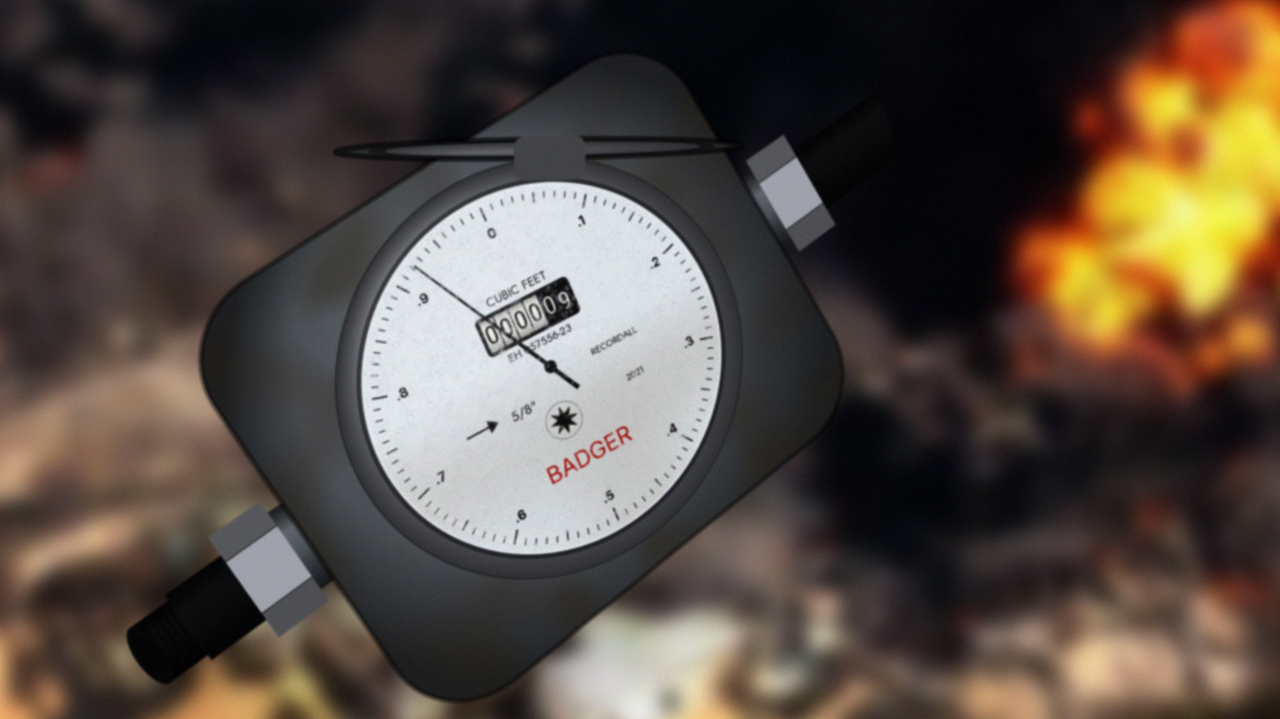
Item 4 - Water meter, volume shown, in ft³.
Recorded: 8.92 ft³
